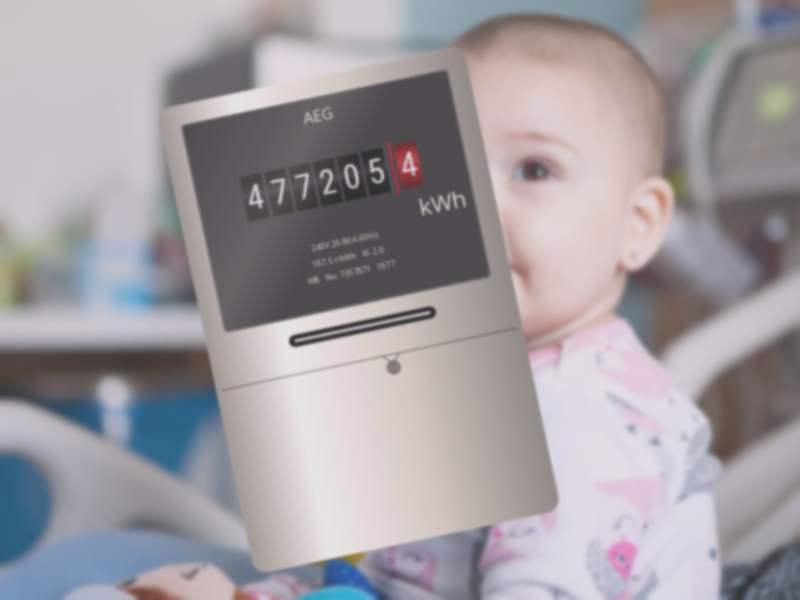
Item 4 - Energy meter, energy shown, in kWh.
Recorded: 477205.4 kWh
